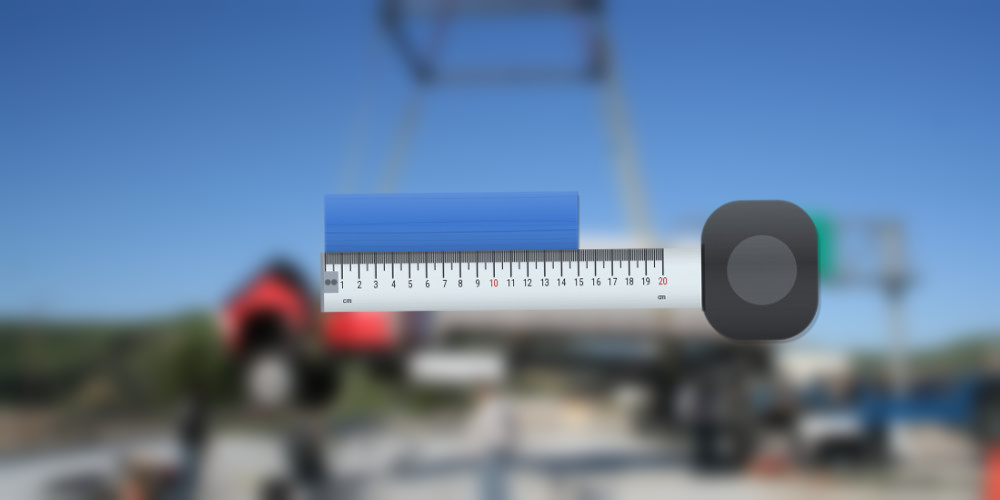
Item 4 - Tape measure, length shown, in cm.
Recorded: 15 cm
